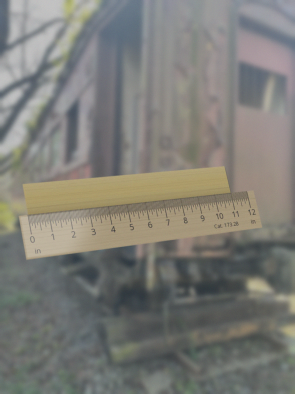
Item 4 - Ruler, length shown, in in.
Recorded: 11 in
